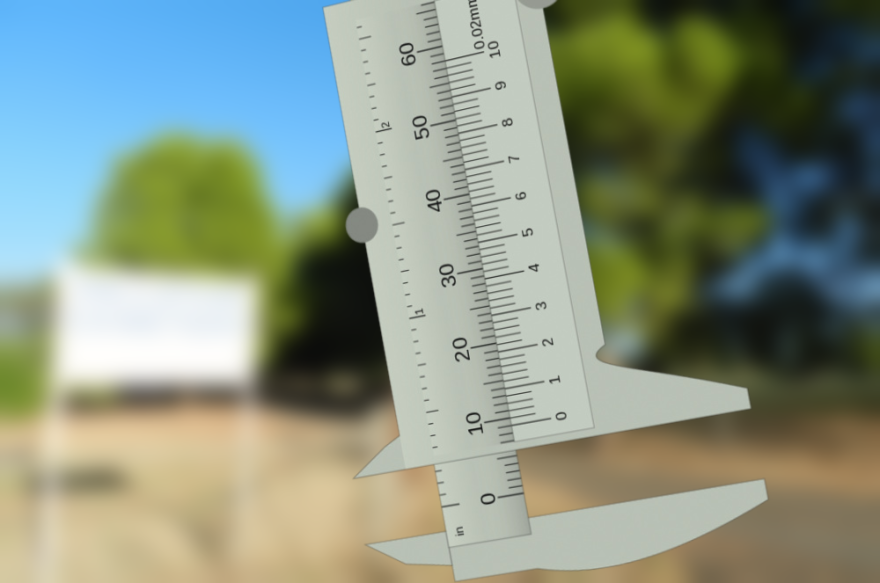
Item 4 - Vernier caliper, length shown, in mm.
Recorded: 9.0 mm
